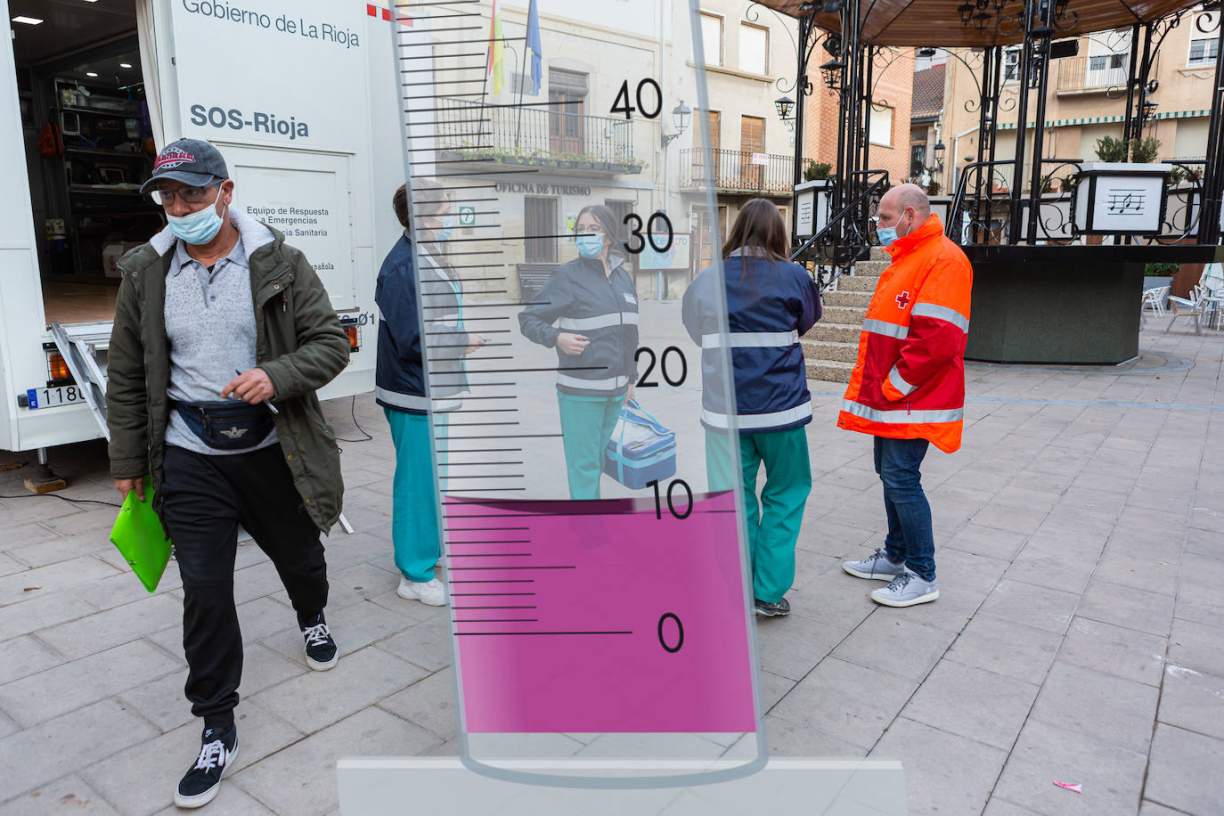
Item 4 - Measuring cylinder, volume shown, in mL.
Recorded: 9 mL
